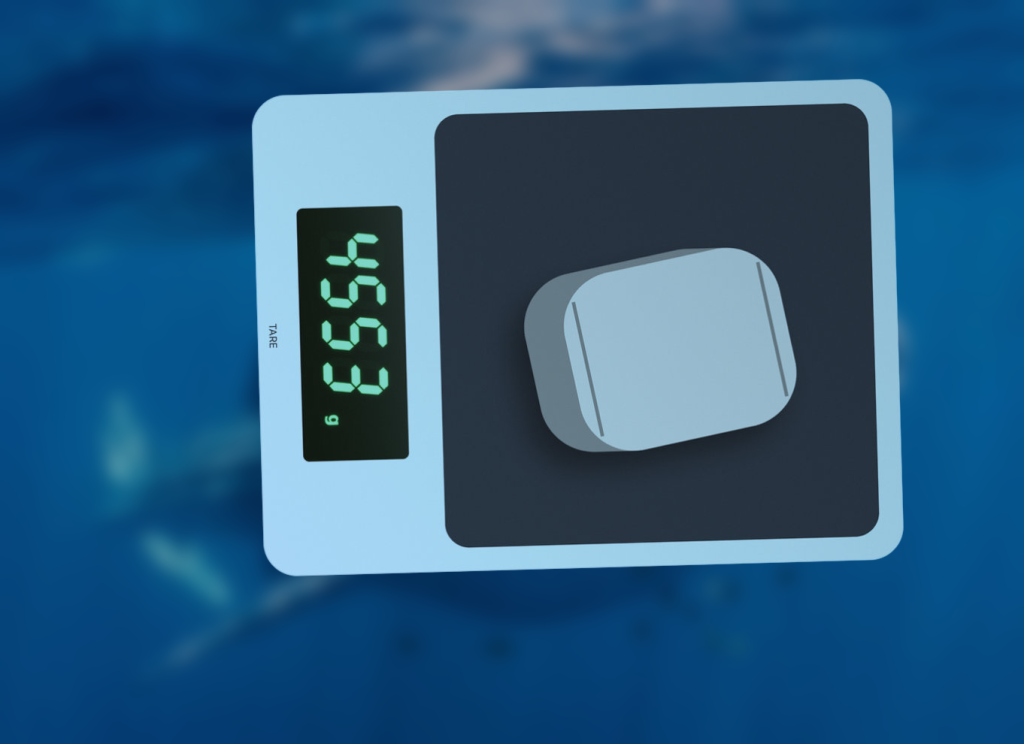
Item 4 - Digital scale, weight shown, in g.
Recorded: 4553 g
